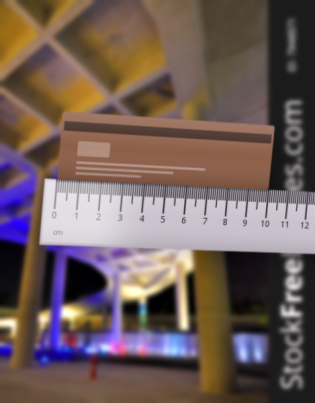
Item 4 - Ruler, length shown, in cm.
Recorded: 10 cm
